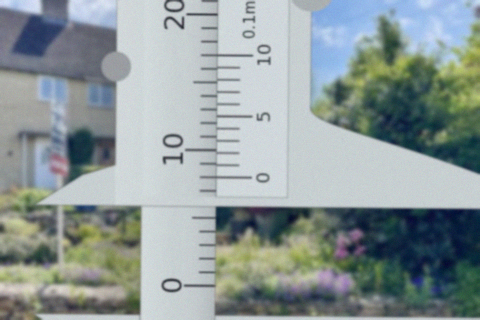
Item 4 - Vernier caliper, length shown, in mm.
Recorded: 8.0 mm
